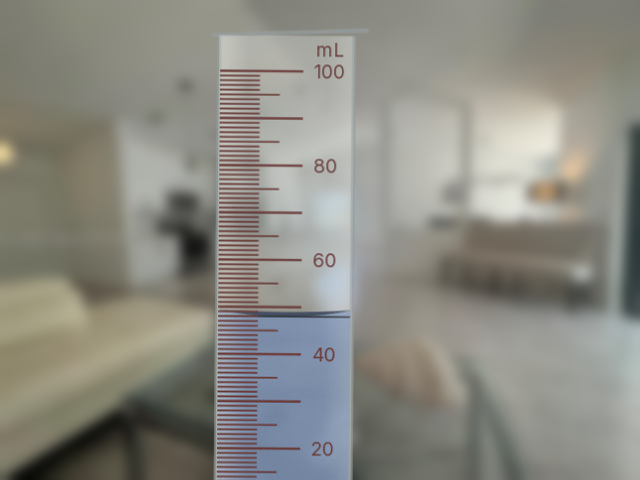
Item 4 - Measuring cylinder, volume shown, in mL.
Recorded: 48 mL
